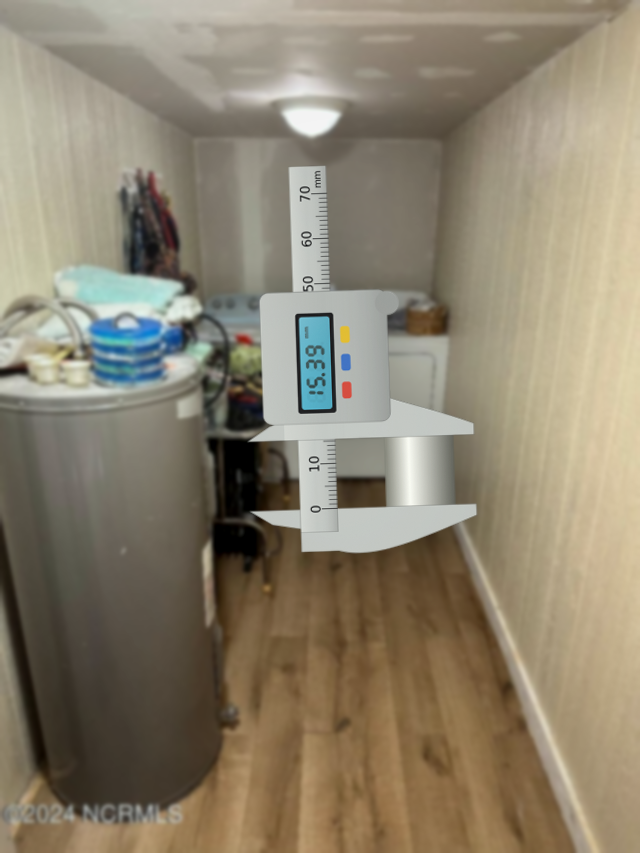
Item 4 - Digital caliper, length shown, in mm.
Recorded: 15.39 mm
